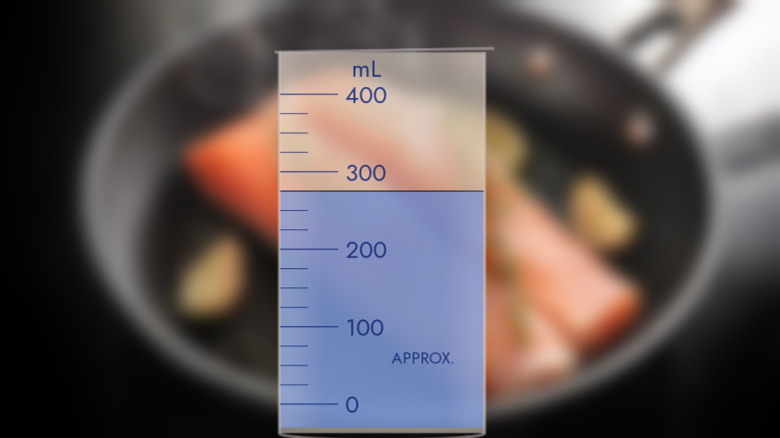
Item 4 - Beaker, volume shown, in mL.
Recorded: 275 mL
